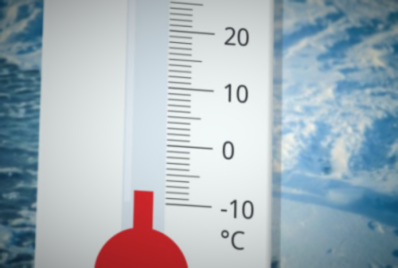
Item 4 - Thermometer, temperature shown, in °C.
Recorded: -8 °C
